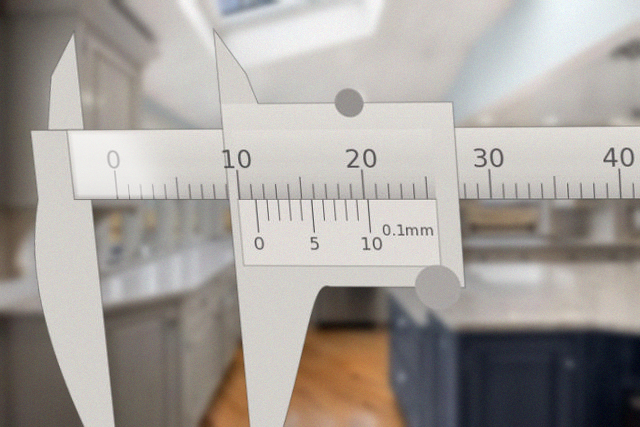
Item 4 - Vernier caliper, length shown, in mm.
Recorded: 11.3 mm
